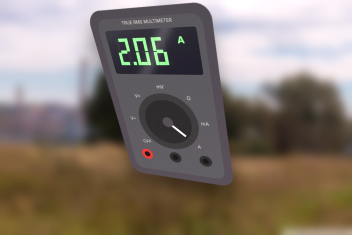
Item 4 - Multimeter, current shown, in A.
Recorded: 2.06 A
